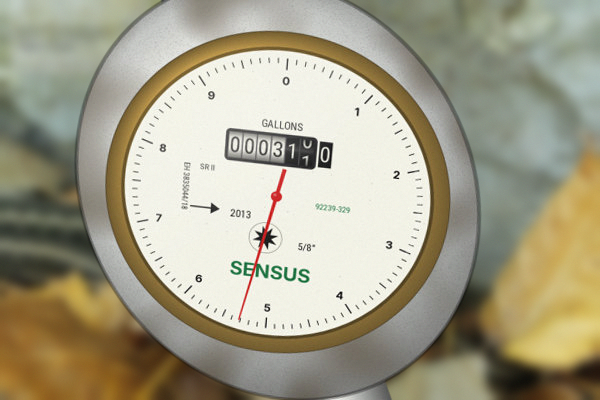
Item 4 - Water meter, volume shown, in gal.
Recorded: 3105.3 gal
